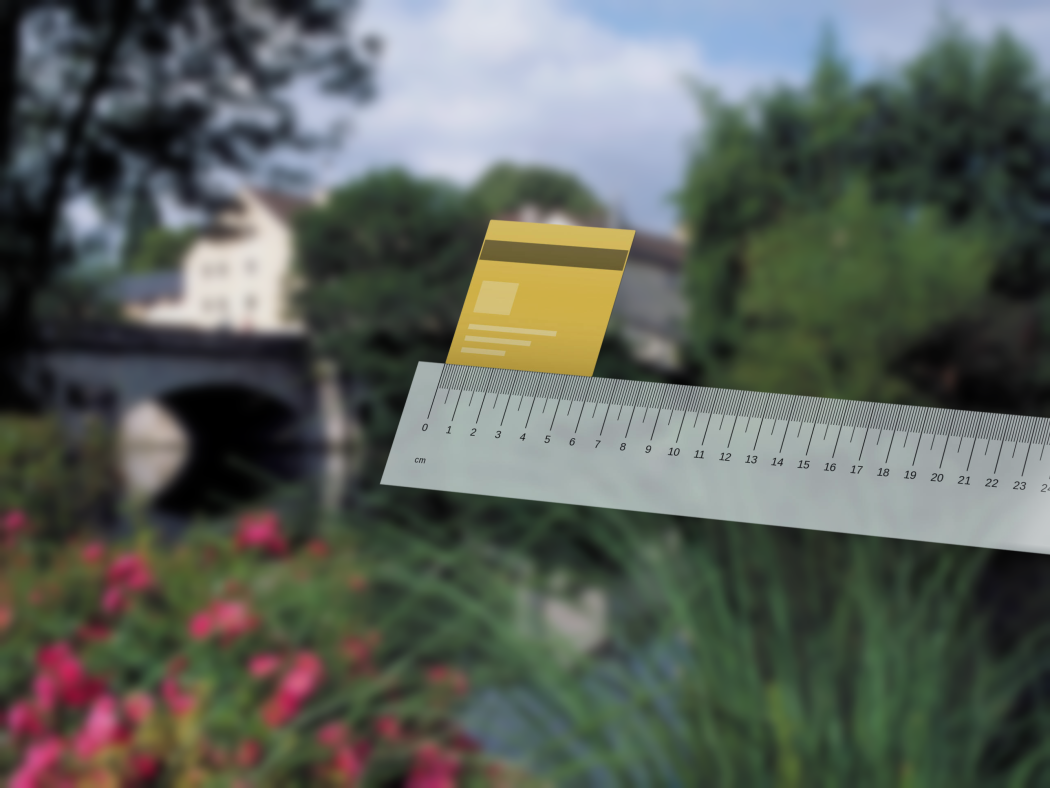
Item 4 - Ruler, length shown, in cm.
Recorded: 6 cm
